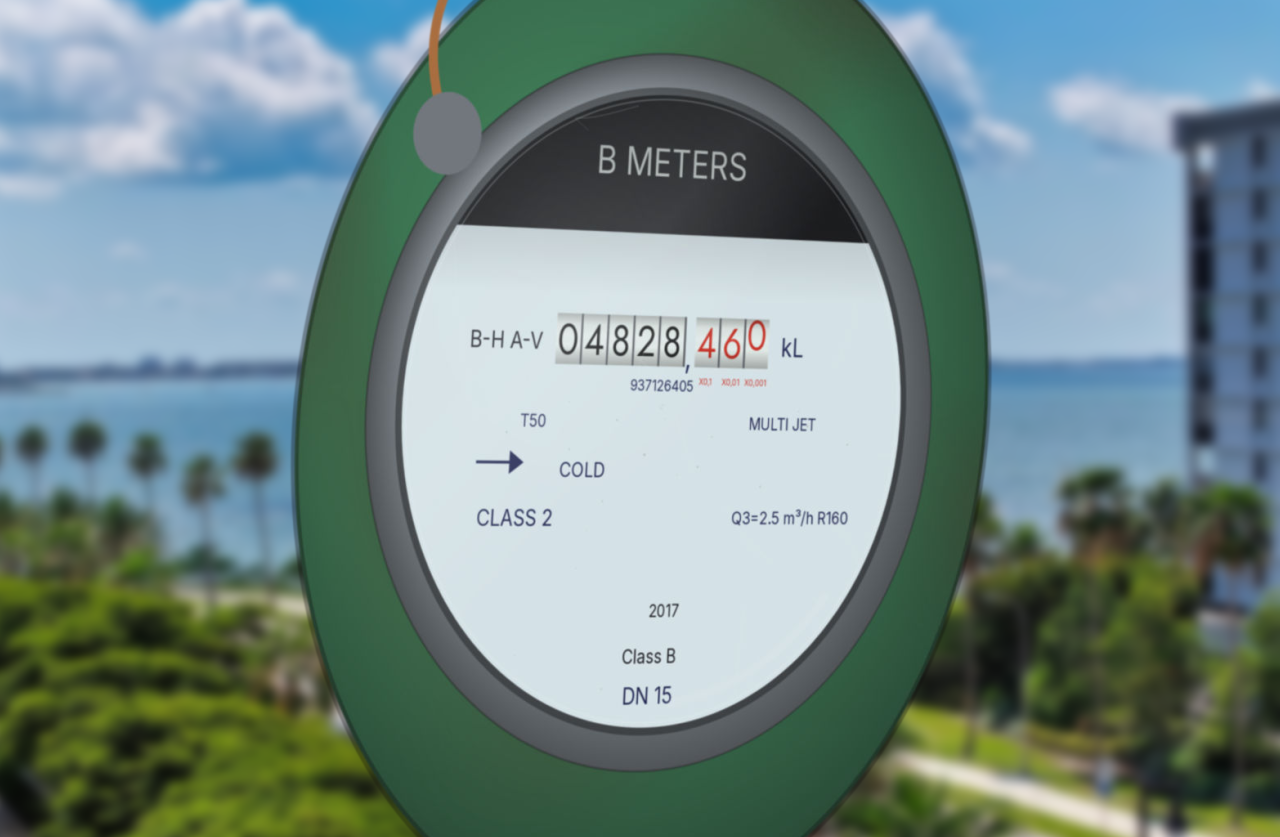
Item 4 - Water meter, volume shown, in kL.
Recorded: 4828.460 kL
